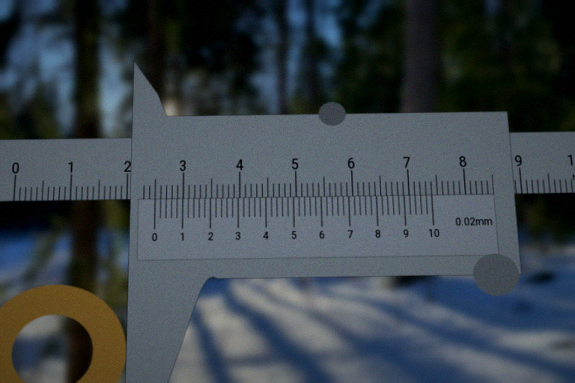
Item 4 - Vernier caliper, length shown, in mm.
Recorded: 25.0 mm
